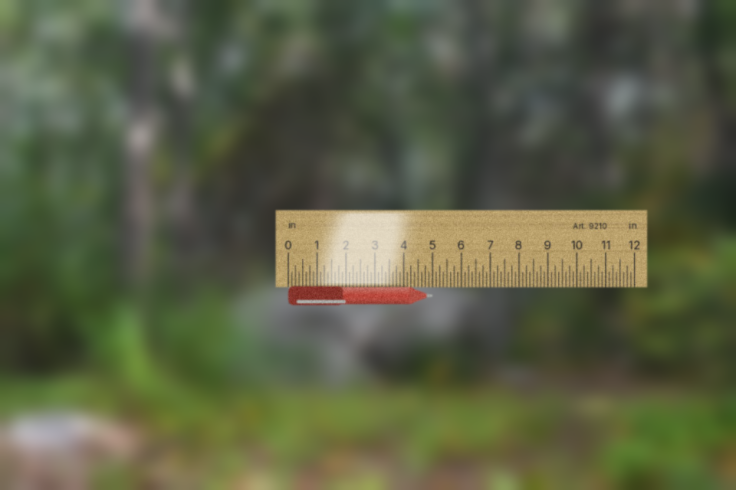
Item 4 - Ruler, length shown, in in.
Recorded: 5 in
